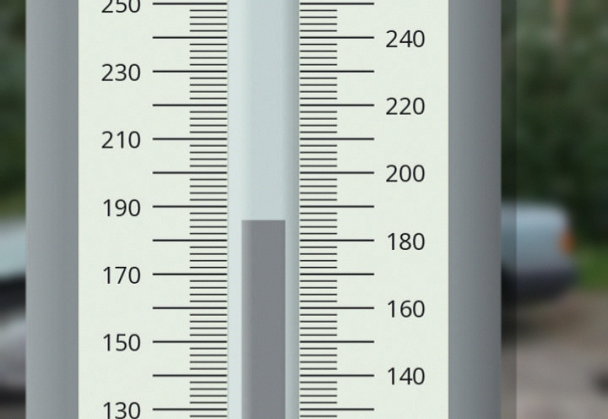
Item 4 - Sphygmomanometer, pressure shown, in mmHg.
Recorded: 186 mmHg
